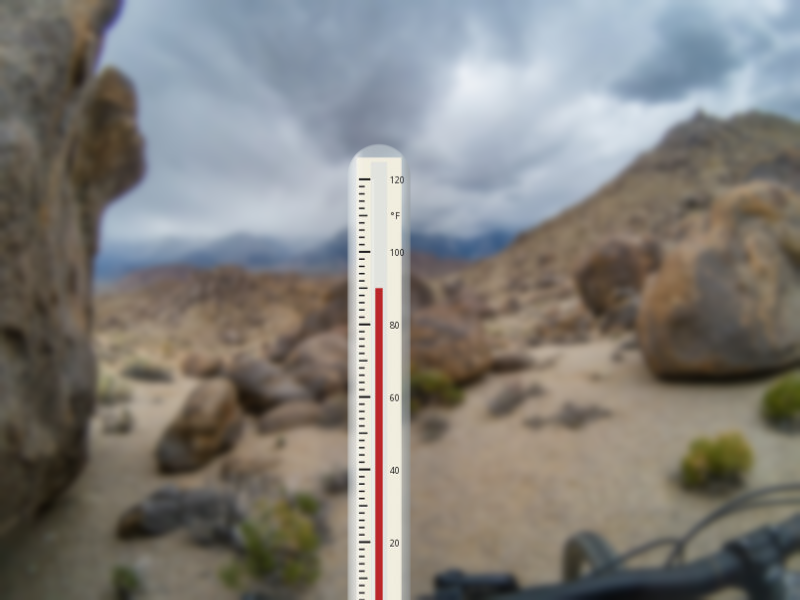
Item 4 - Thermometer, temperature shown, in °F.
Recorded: 90 °F
